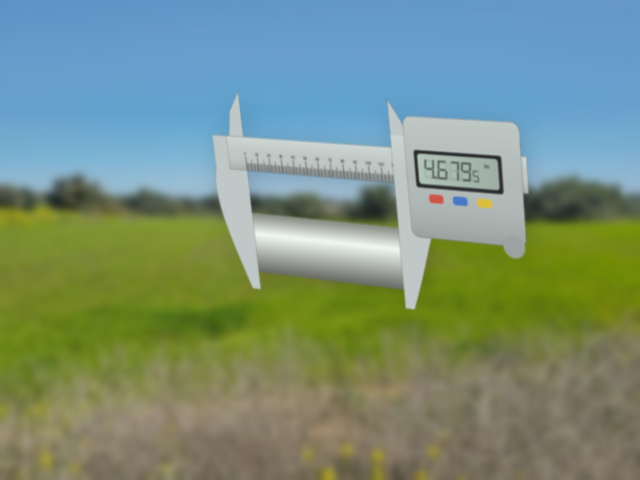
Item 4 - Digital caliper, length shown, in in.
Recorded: 4.6795 in
